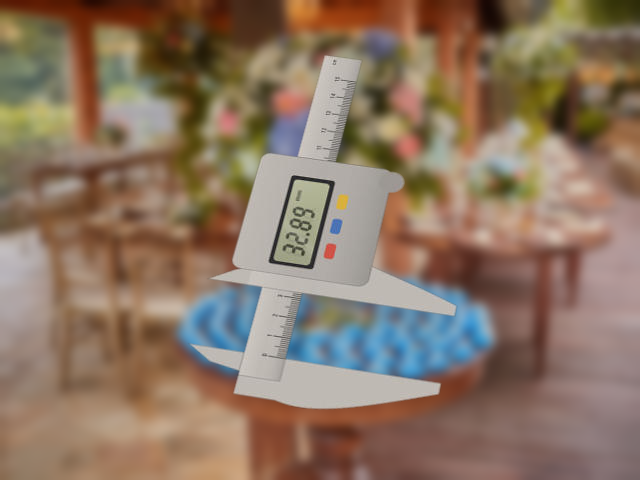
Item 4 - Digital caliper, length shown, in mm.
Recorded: 32.89 mm
